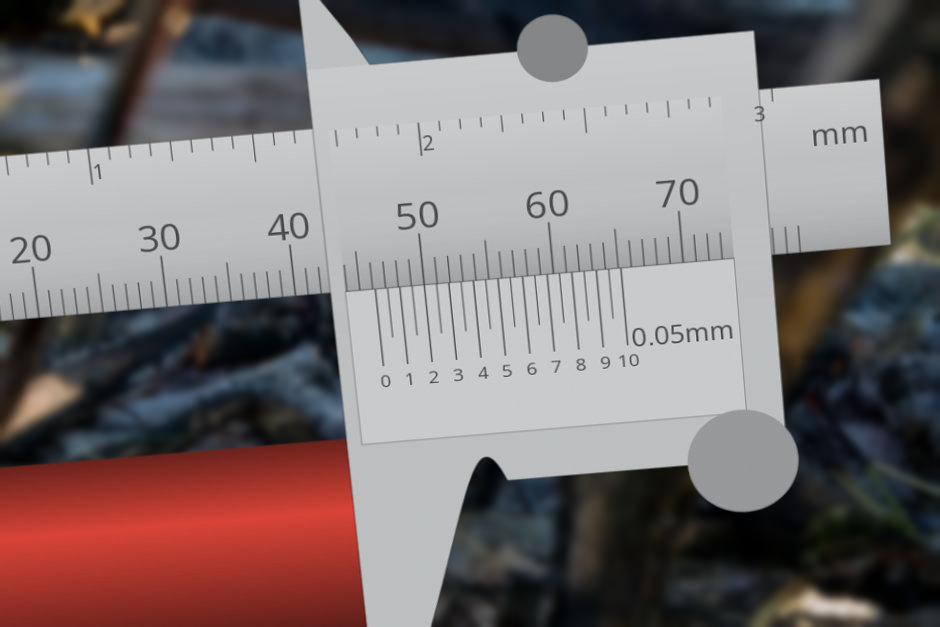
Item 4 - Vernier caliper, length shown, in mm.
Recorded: 46.2 mm
